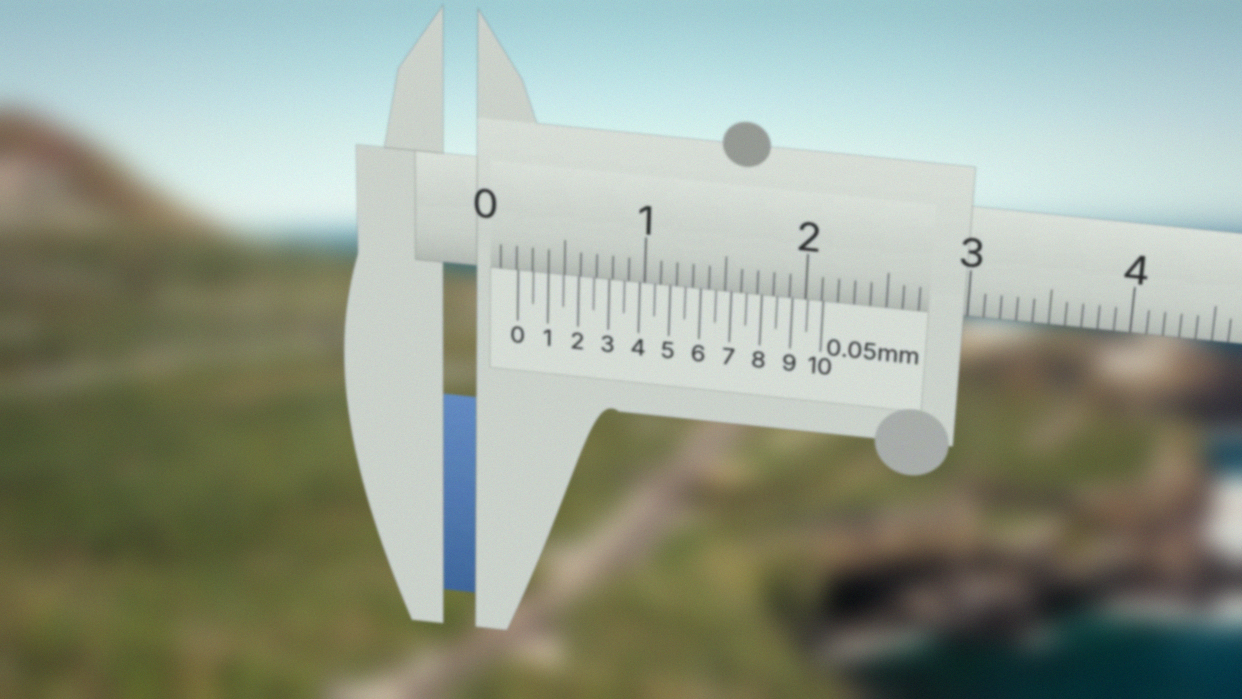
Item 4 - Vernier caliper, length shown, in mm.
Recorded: 2.1 mm
